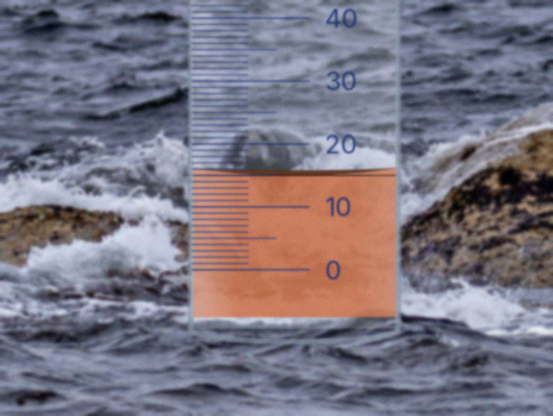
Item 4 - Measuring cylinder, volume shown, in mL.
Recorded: 15 mL
